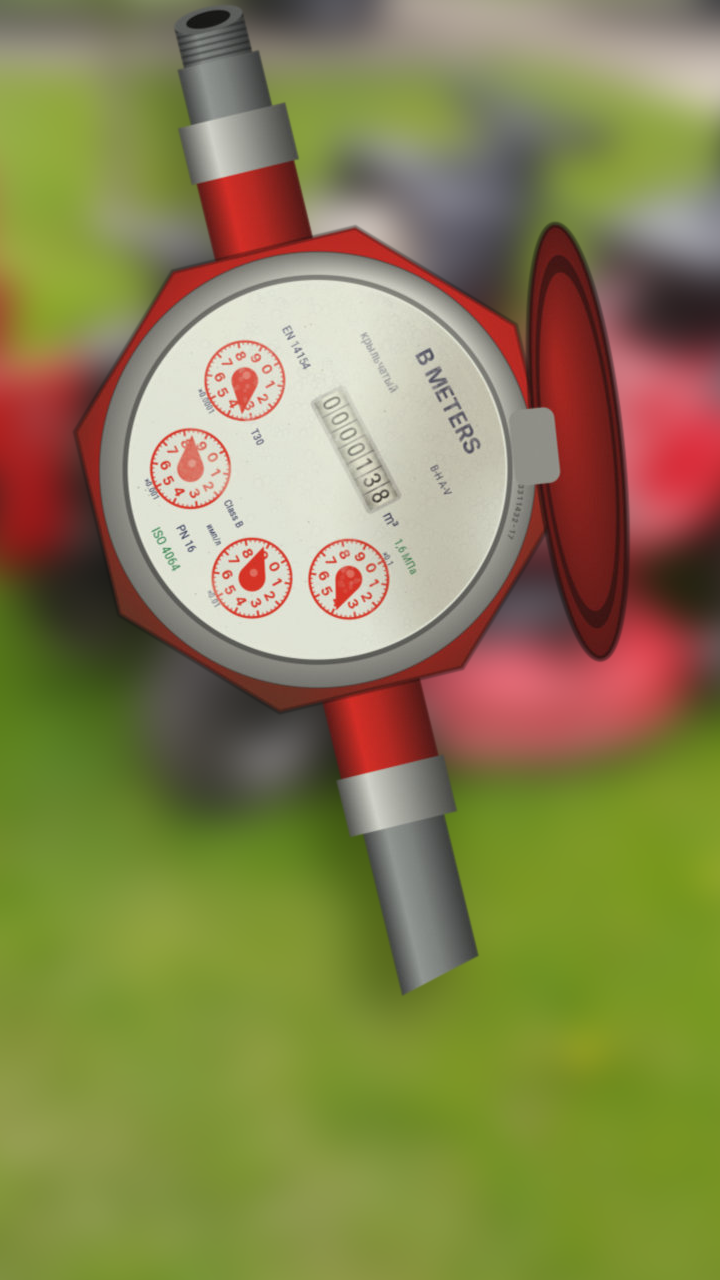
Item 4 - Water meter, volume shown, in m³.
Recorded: 138.3883 m³
